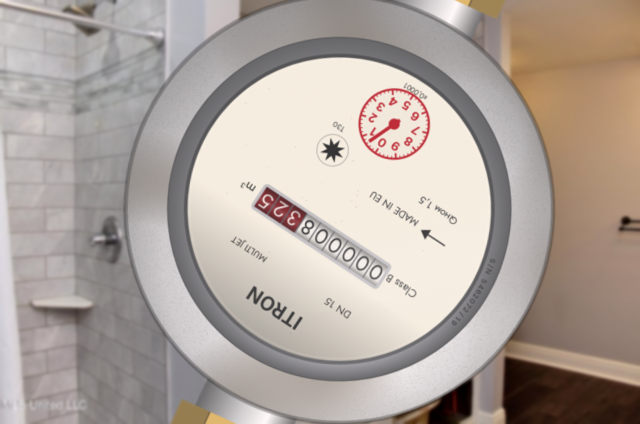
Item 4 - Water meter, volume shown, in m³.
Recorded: 8.3250 m³
